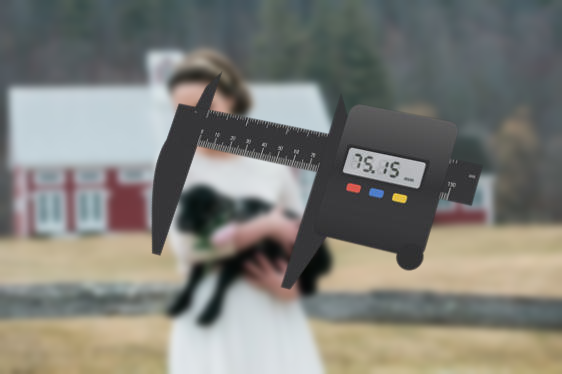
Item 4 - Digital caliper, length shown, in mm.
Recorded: 75.15 mm
